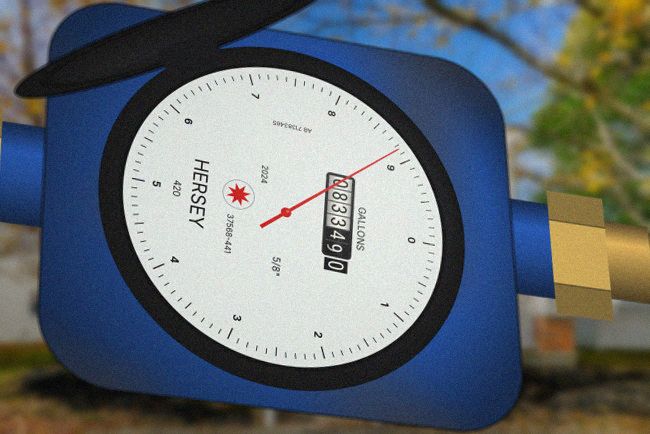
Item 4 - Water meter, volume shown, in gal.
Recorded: 833488.8 gal
